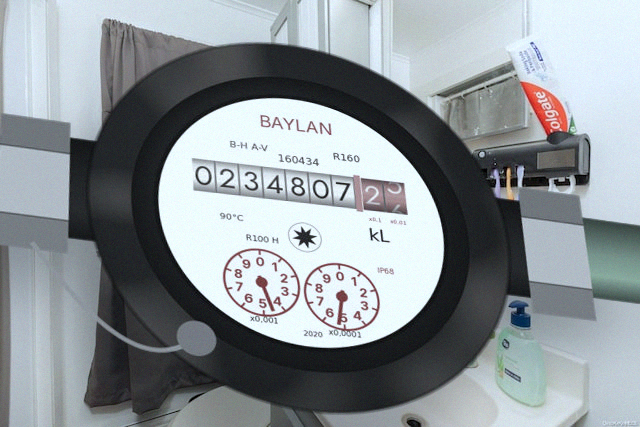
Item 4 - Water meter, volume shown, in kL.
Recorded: 234807.2545 kL
